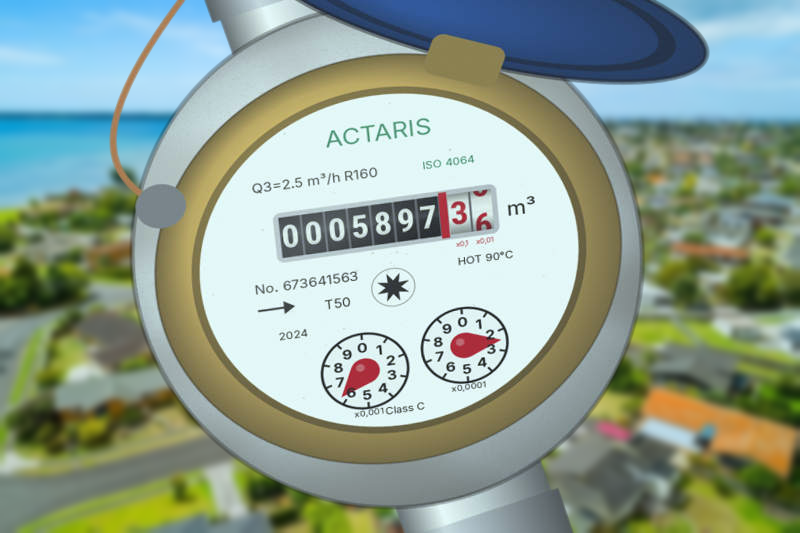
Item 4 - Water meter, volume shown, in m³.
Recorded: 5897.3562 m³
